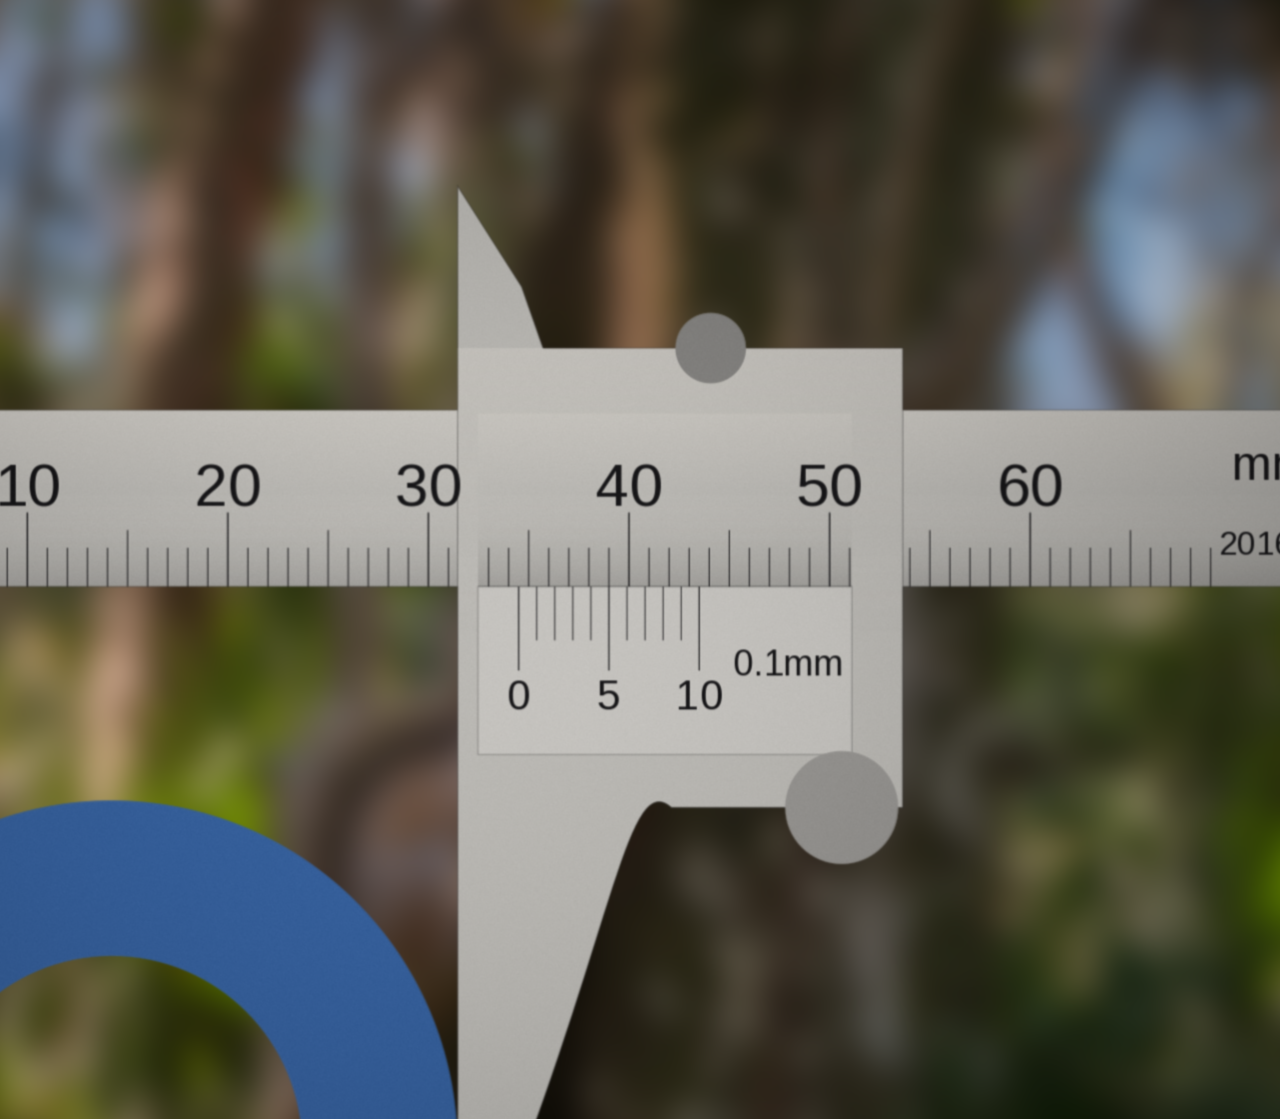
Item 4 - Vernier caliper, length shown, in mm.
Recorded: 34.5 mm
